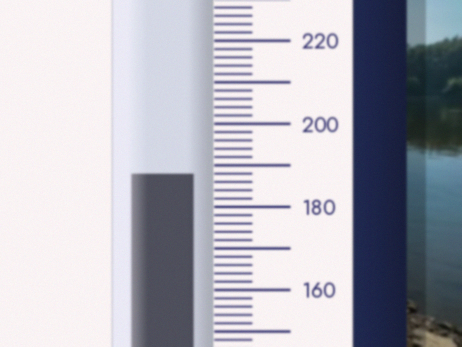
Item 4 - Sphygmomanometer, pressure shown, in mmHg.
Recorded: 188 mmHg
